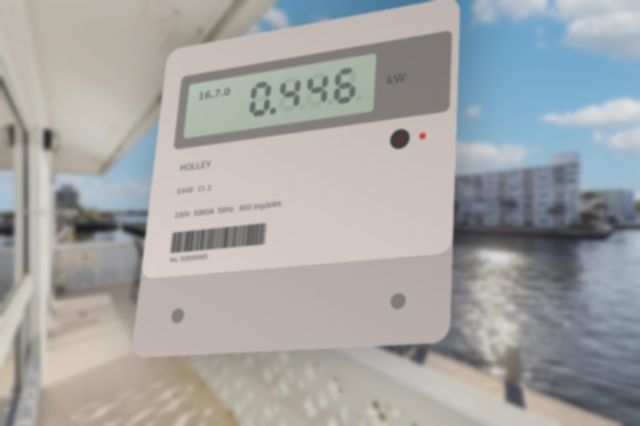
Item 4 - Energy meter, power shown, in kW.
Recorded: 0.446 kW
